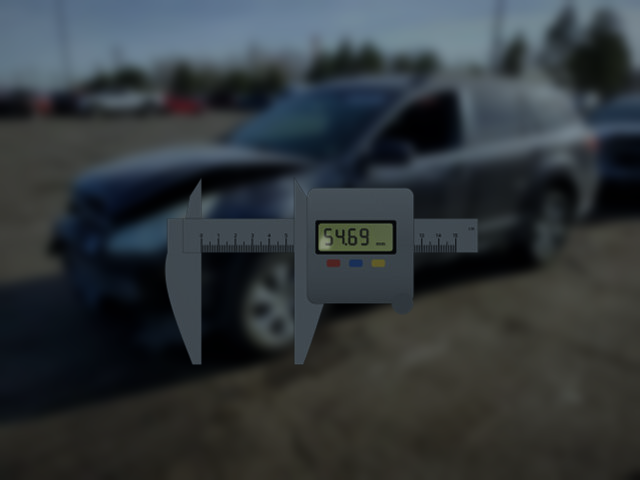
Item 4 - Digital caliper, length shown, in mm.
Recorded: 54.69 mm
